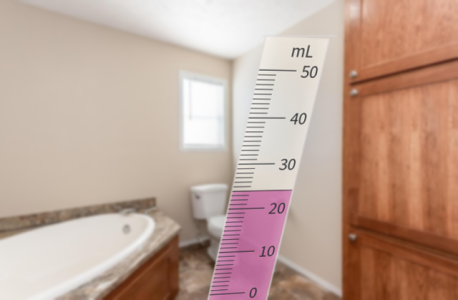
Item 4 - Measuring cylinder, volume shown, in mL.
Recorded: 24 mL
